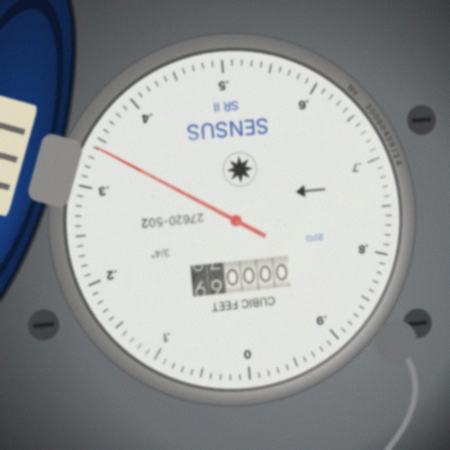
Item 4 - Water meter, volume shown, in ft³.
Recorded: 69.34 ft³
